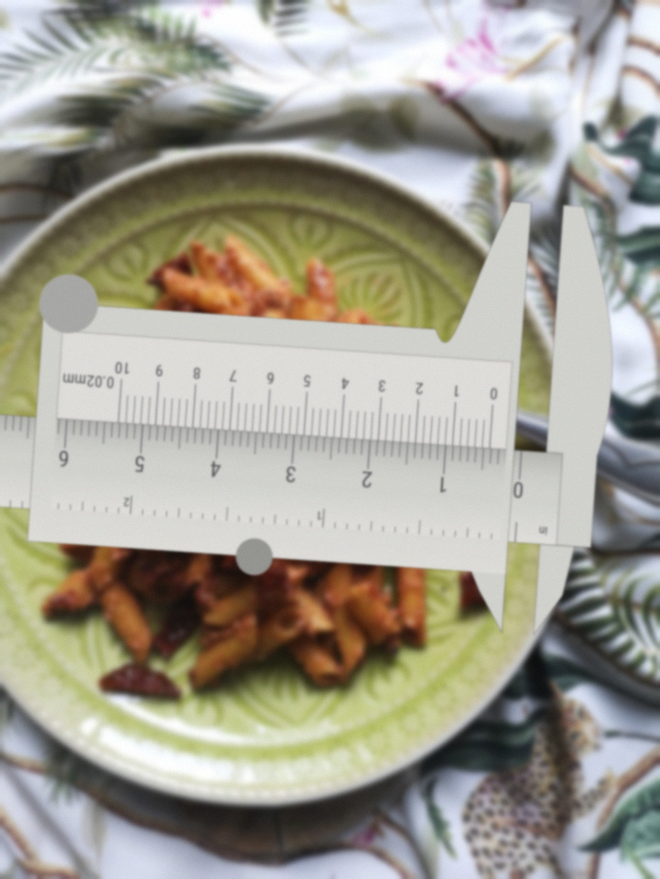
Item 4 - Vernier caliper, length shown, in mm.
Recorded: 4.2 mm
